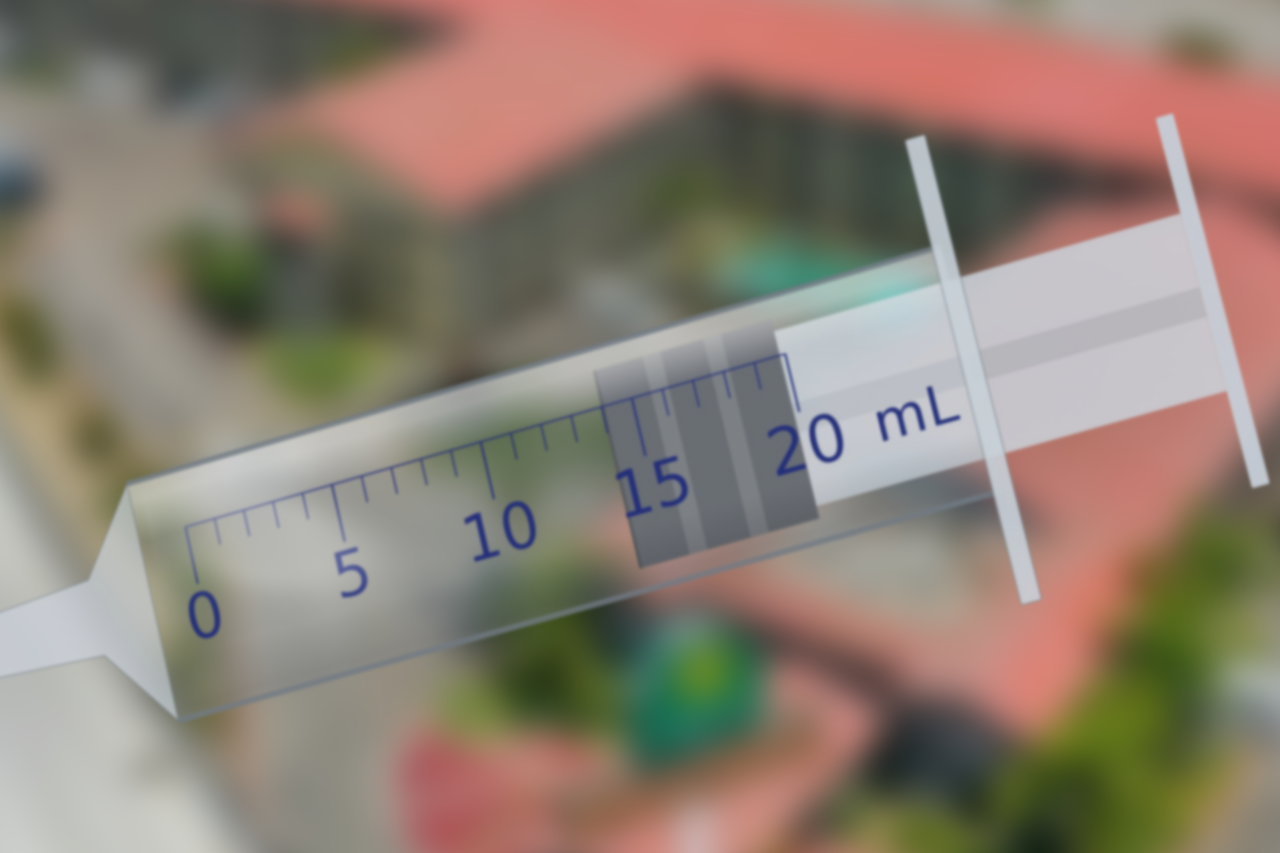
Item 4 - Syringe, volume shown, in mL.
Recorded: 14 mL
